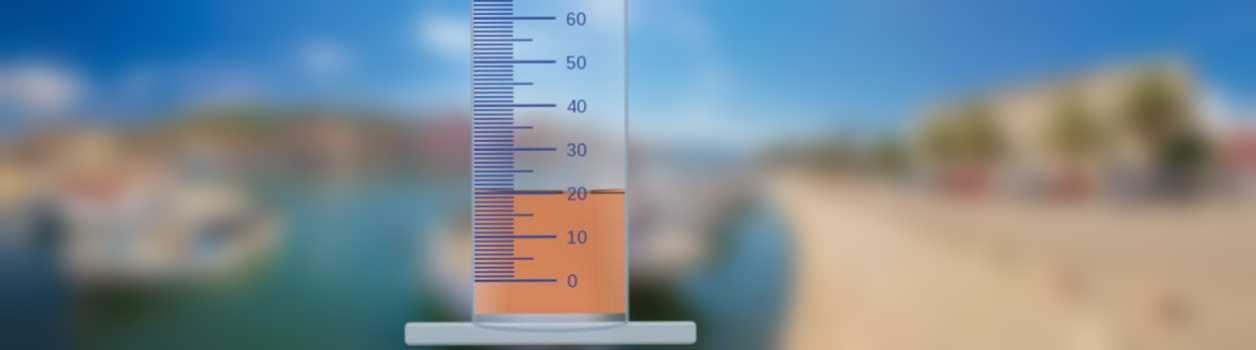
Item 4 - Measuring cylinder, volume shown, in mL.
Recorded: 20 mL
